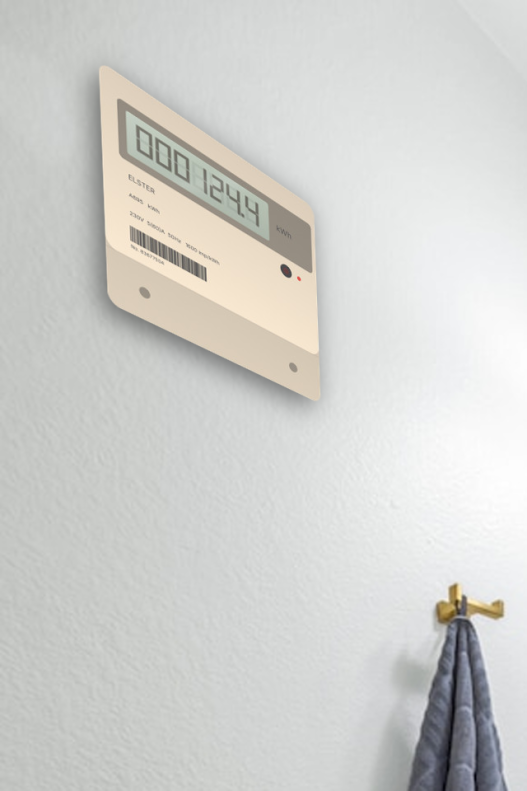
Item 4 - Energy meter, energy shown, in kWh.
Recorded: 124.4 kWh
